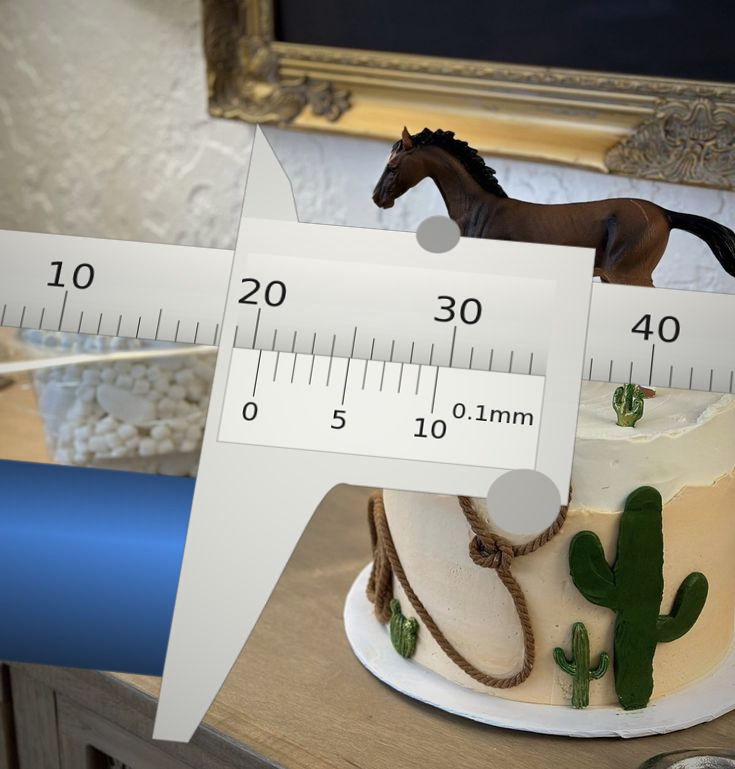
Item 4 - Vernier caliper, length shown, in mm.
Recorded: 20.4 mm
